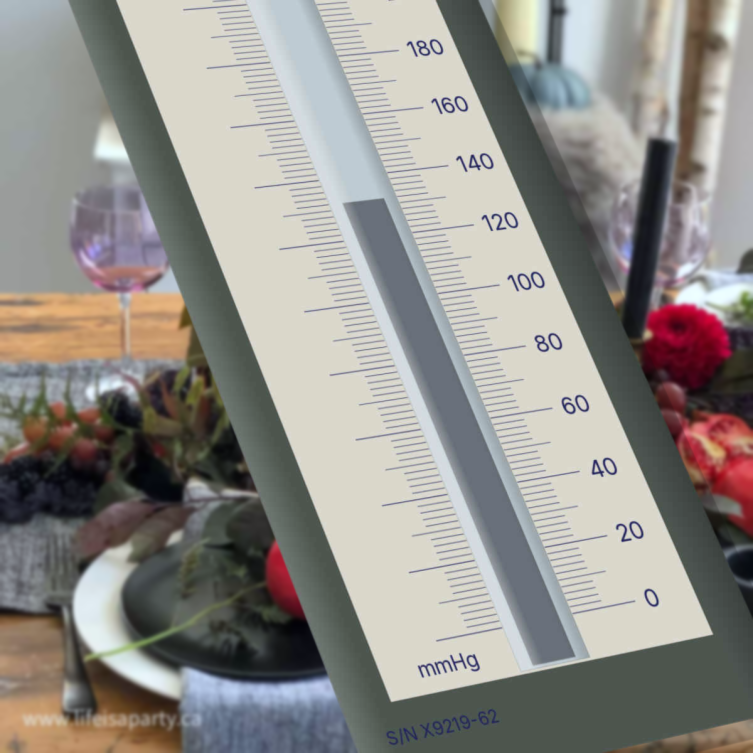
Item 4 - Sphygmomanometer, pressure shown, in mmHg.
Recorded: 132 mmHg
